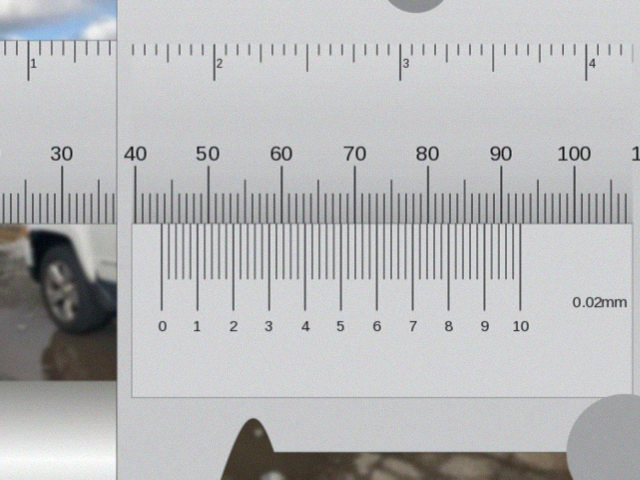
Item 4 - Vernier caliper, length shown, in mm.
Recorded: 43.6 mm
